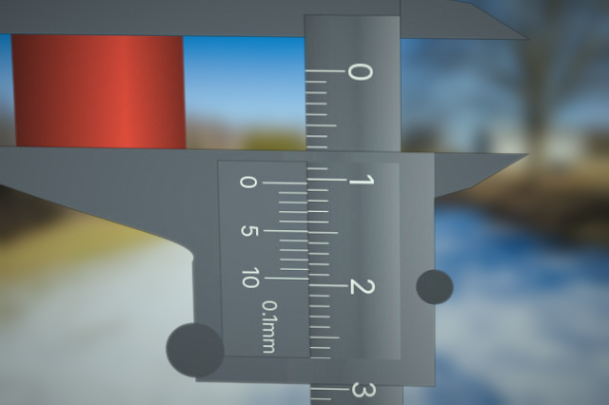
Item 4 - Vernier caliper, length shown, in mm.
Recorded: 10.4 mm
